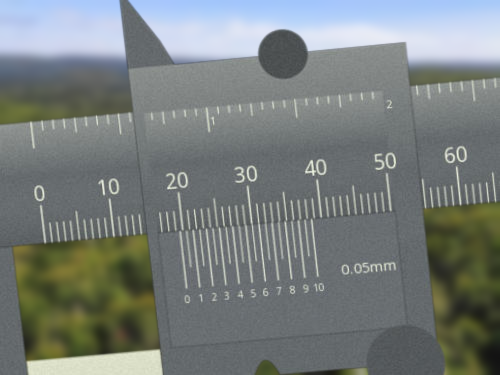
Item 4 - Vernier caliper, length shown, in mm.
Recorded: 19.6 mm
